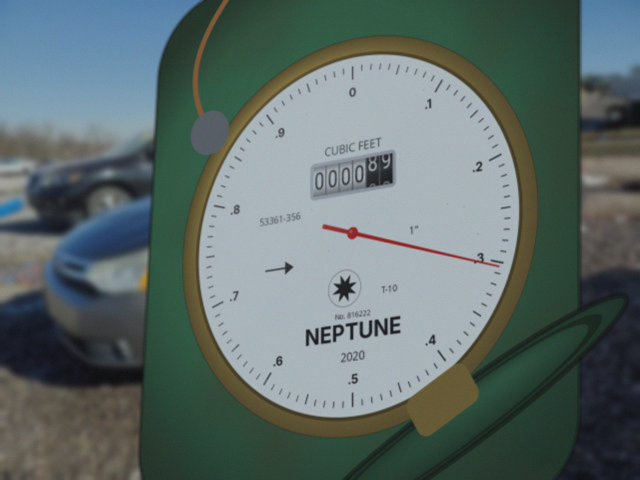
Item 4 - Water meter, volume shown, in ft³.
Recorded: 89.30 ft³
